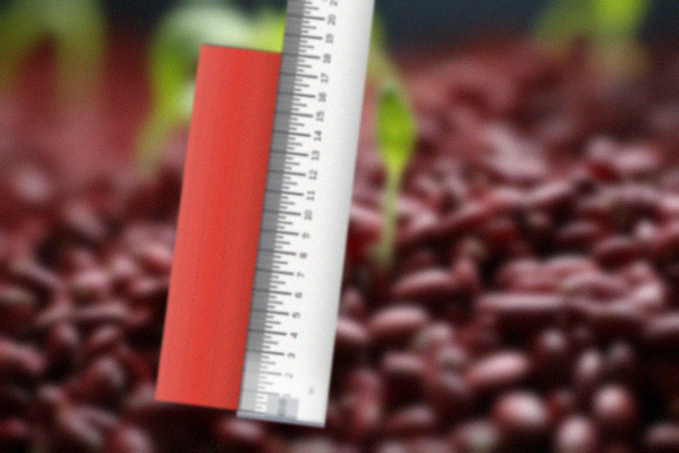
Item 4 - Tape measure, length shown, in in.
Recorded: 18 in
